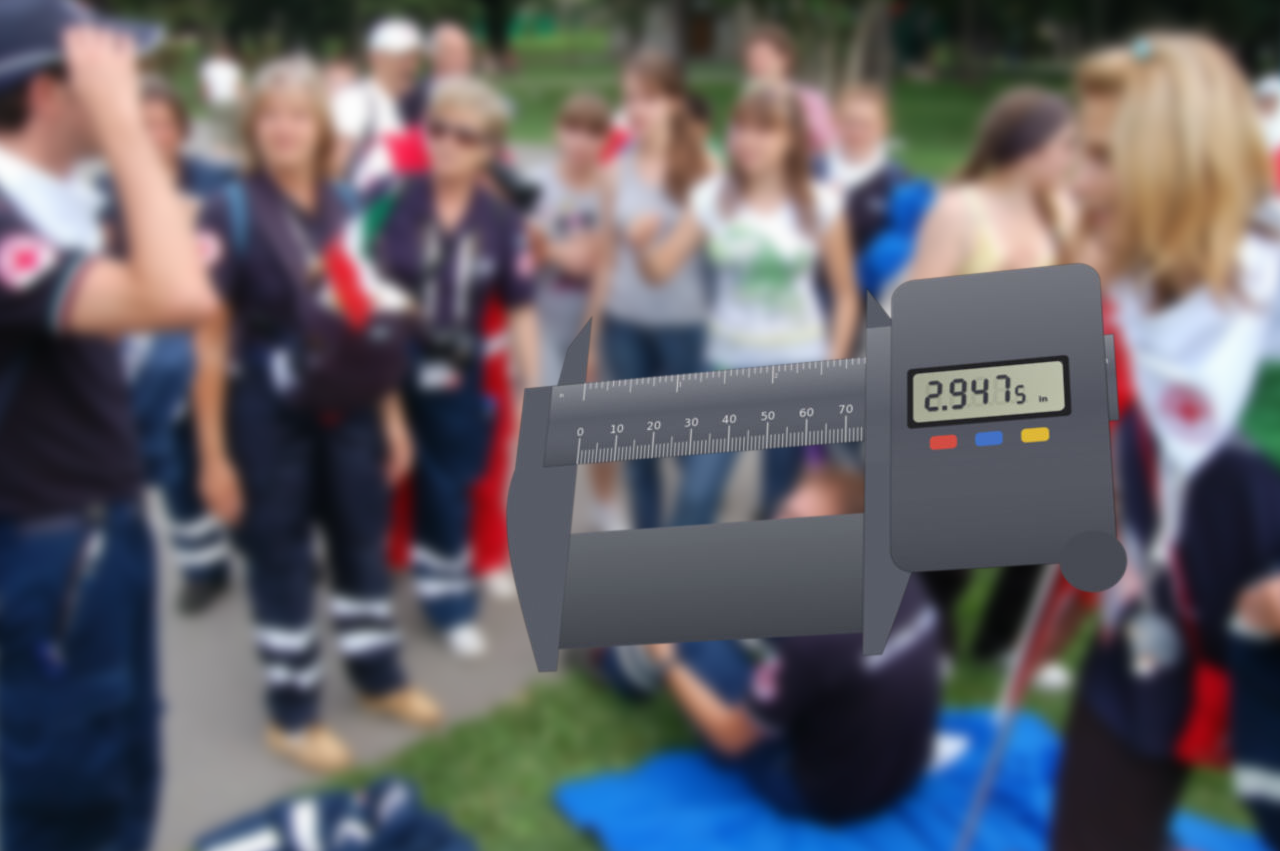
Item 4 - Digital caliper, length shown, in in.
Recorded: 2.9475 in
